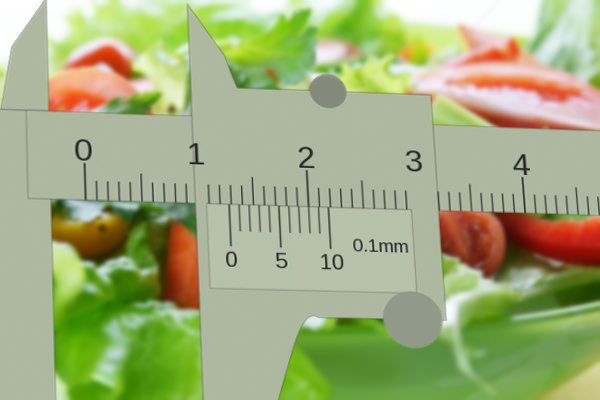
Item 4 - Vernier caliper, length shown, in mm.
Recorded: 12.8 mm
